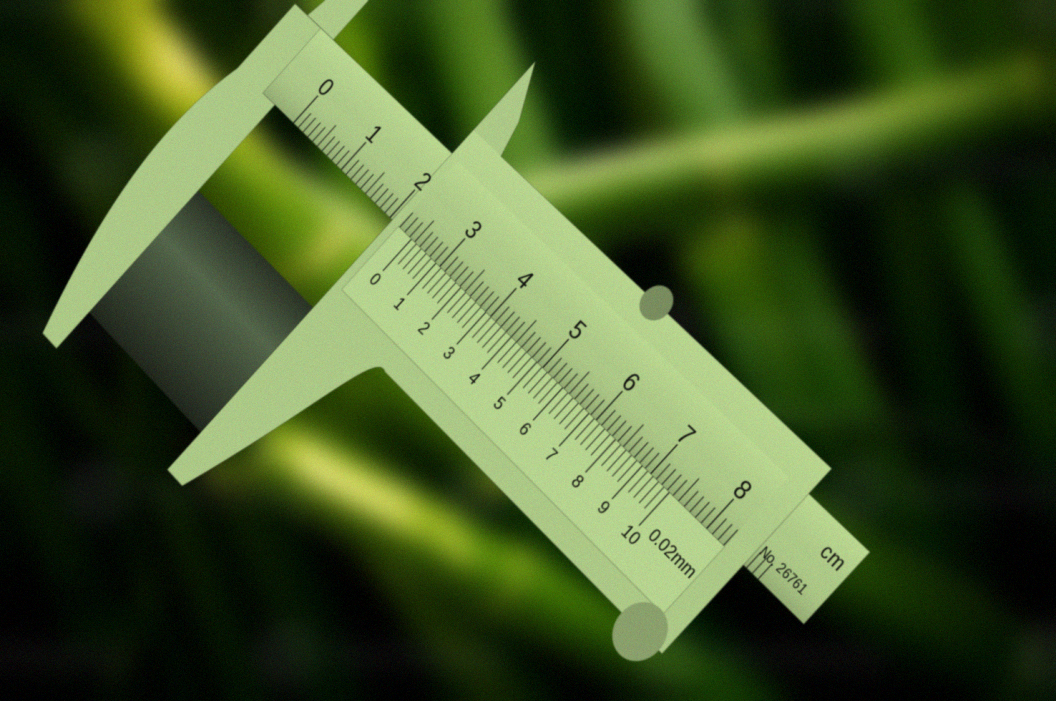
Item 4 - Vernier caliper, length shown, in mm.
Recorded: 24.4 mm
